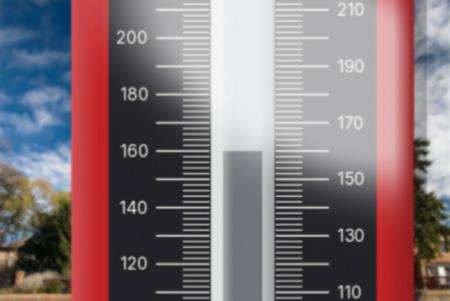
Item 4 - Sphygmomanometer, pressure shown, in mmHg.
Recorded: 160 mmHg
